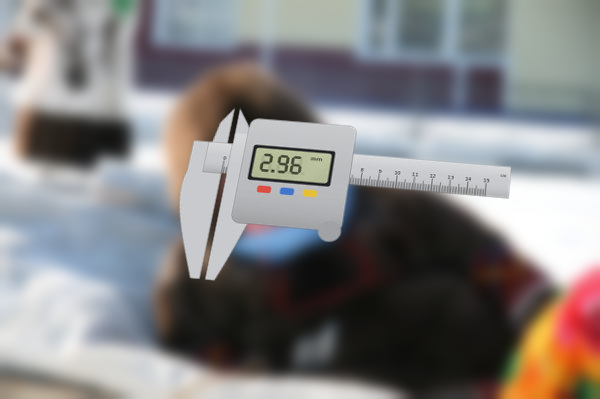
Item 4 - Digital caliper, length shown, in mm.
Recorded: 2.96 mm
